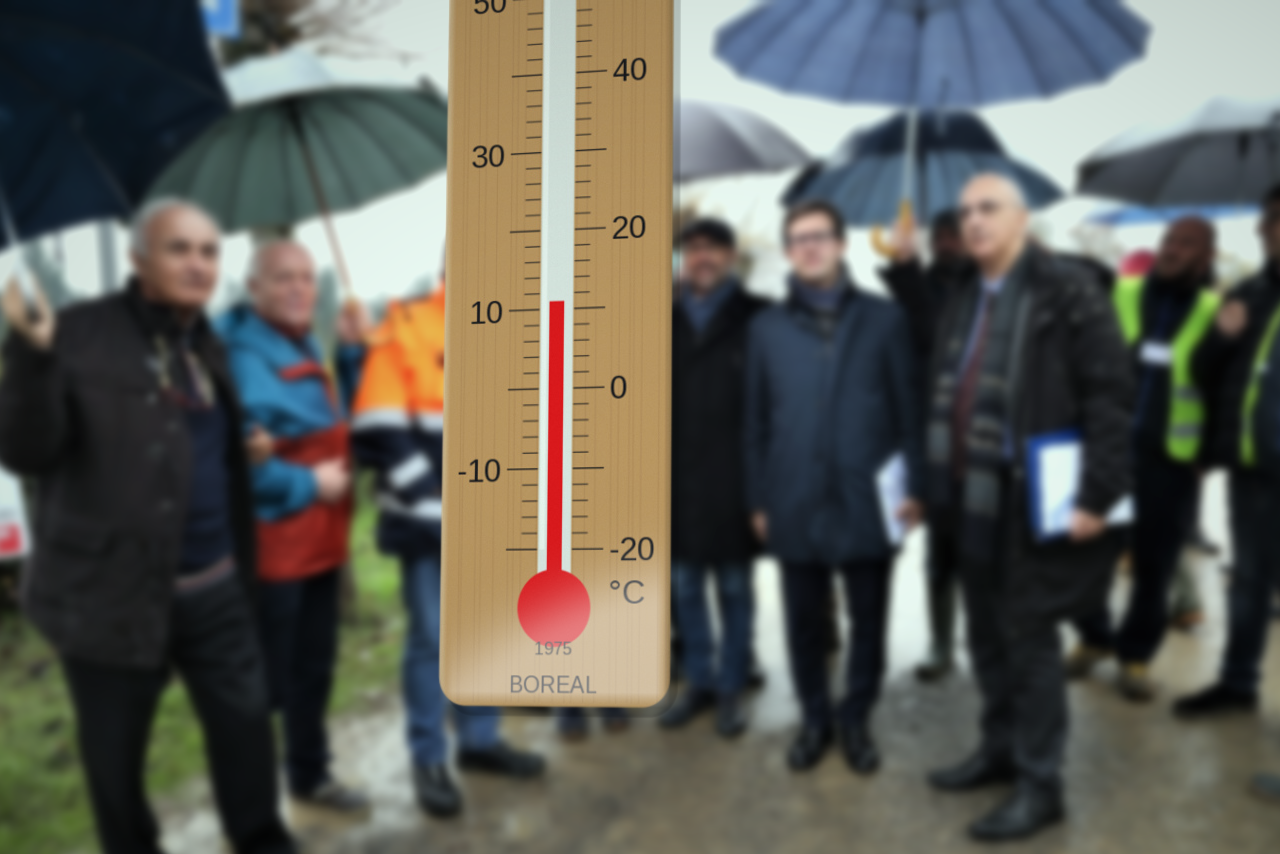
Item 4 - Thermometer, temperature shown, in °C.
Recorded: 11 °C
